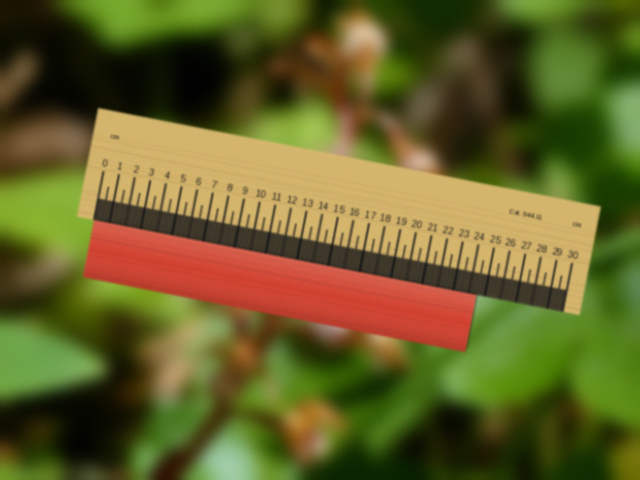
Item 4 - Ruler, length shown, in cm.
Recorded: 24.5 cm
